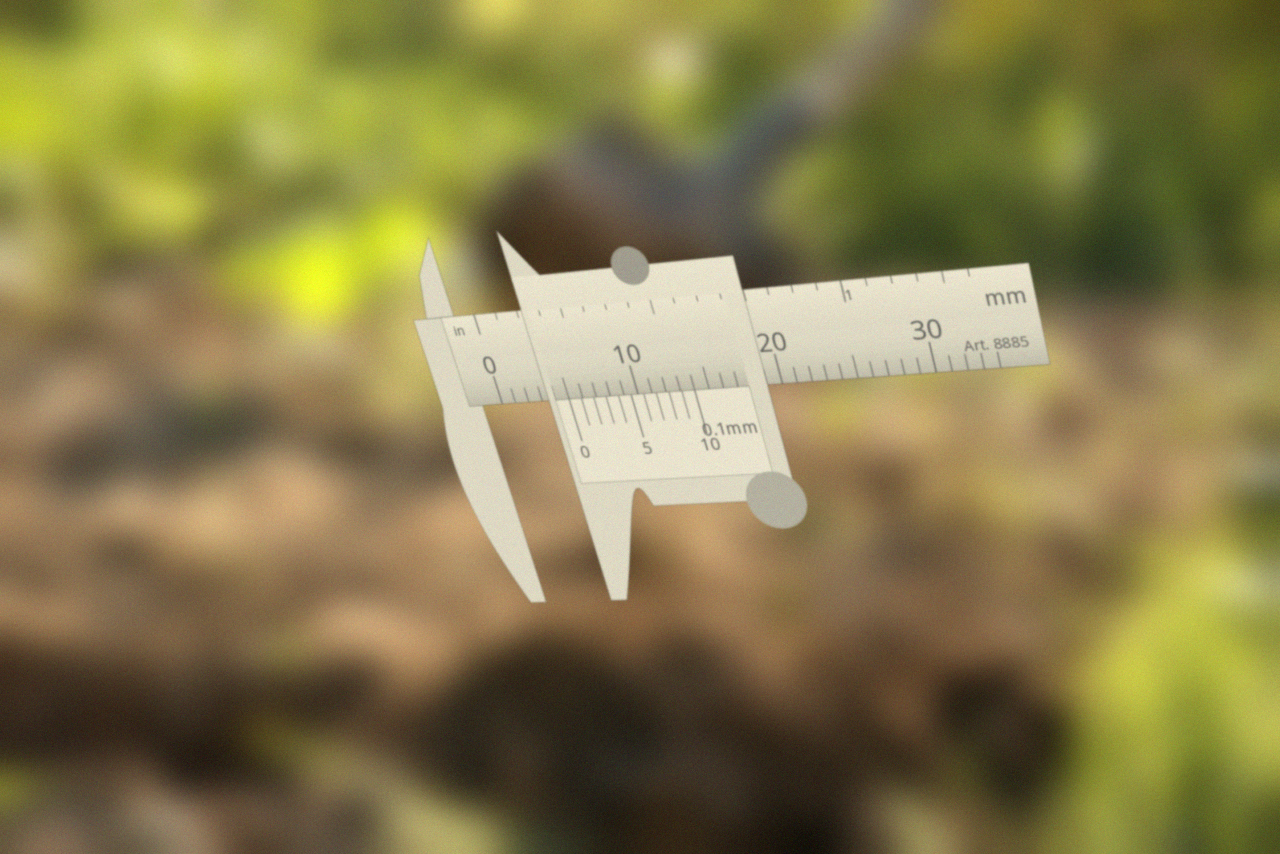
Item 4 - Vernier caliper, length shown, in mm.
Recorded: 5.0 mm
